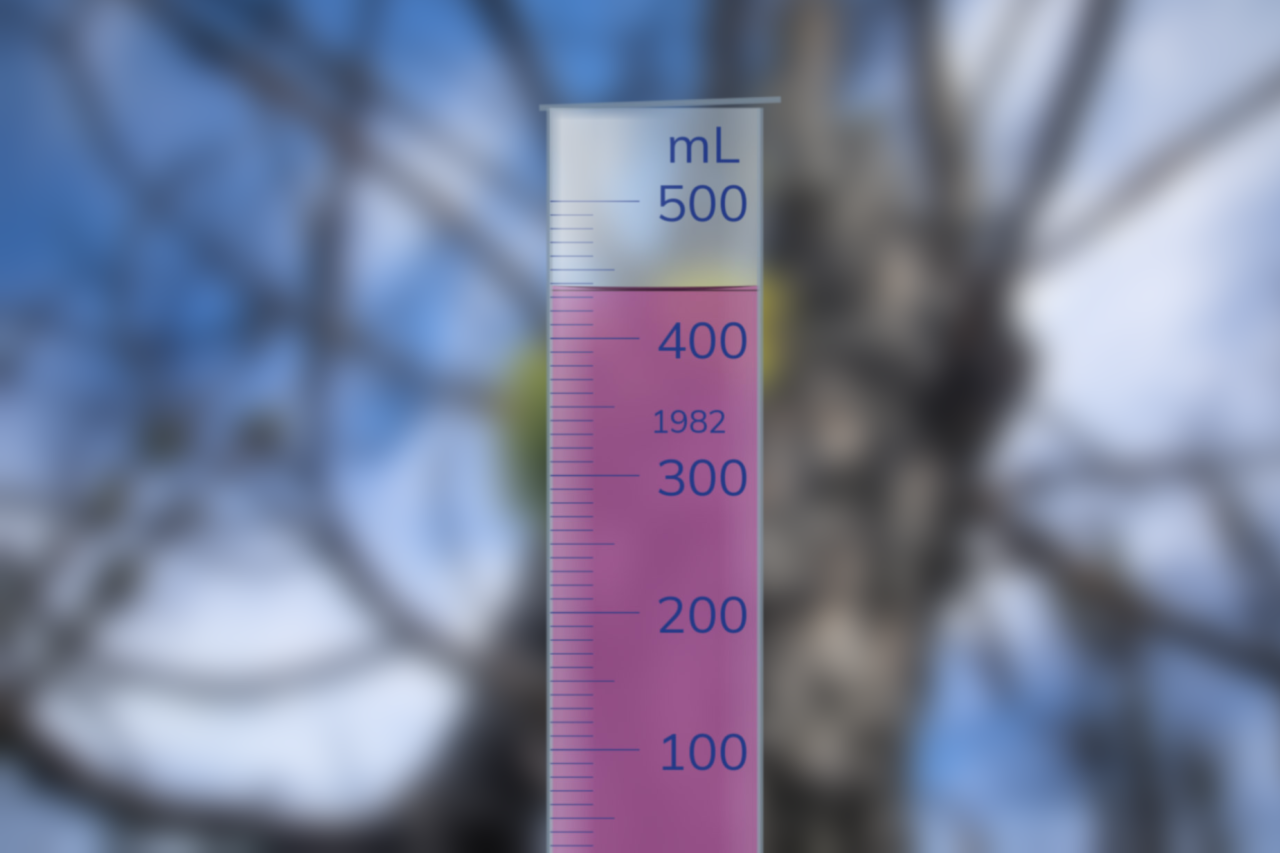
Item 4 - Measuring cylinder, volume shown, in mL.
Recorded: 435 mL
